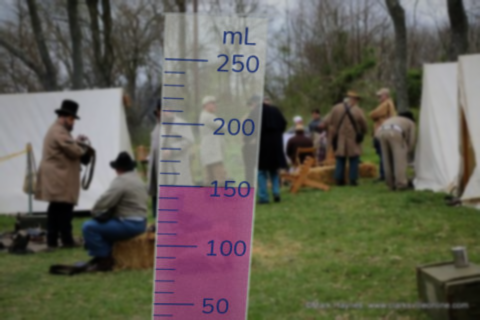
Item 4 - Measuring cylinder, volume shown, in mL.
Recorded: 150 mL
